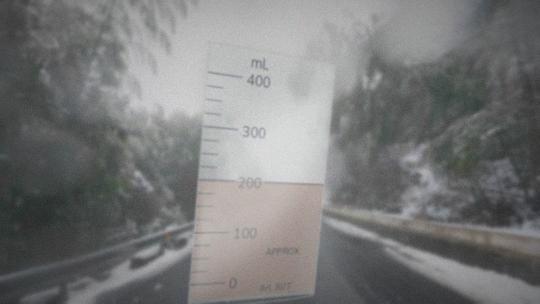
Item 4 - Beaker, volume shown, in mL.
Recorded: 200 mL
